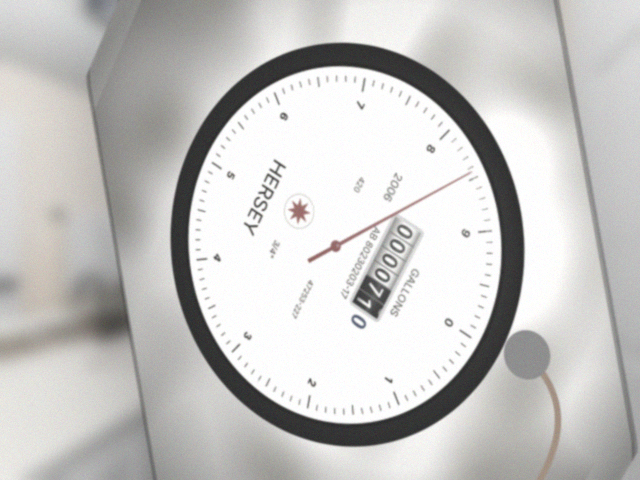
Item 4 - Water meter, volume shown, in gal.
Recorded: 708.4 gal
